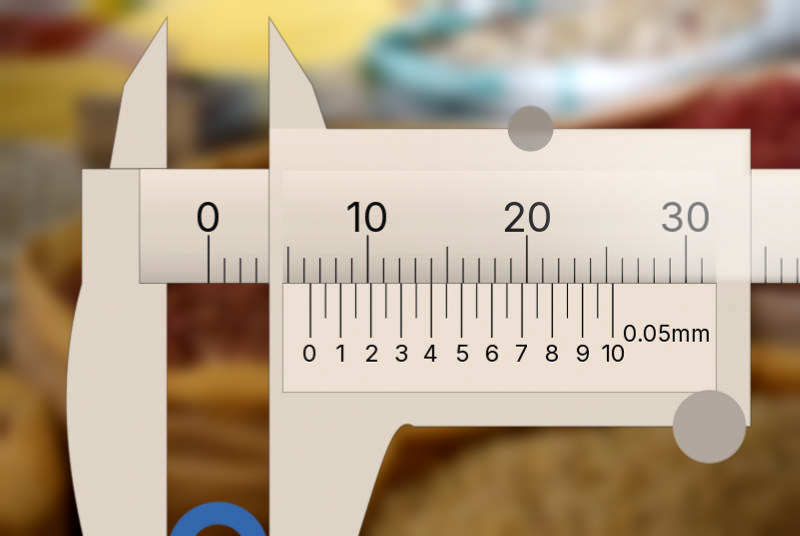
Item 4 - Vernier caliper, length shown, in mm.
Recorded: 6.4 mm
